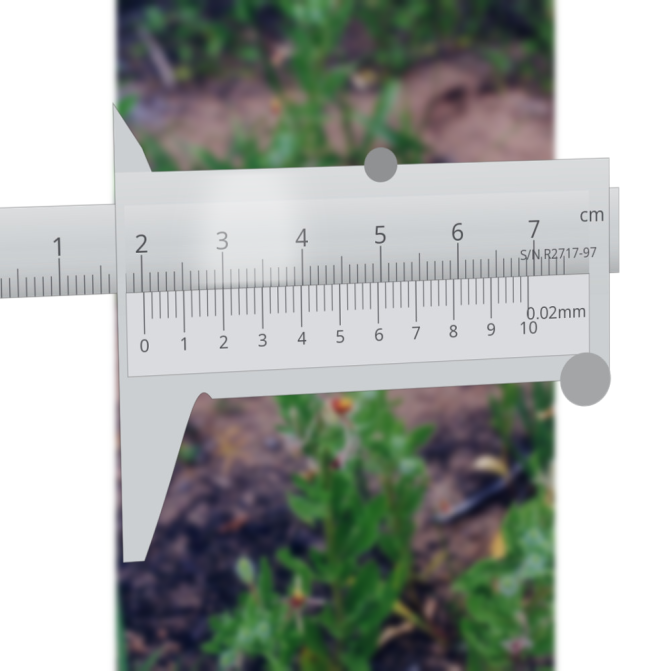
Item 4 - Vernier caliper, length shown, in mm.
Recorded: 20.2 mm
